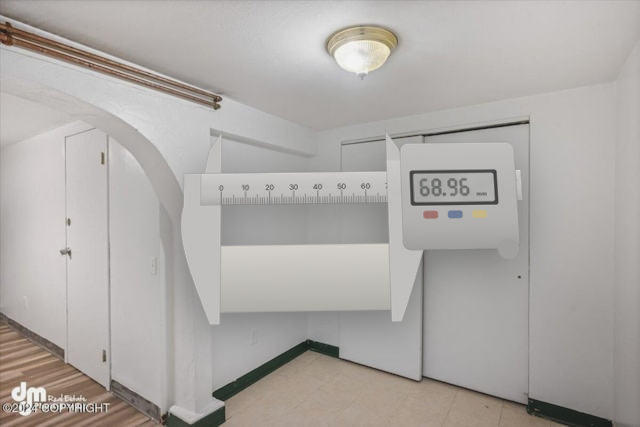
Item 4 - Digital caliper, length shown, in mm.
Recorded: 68.96 mm
